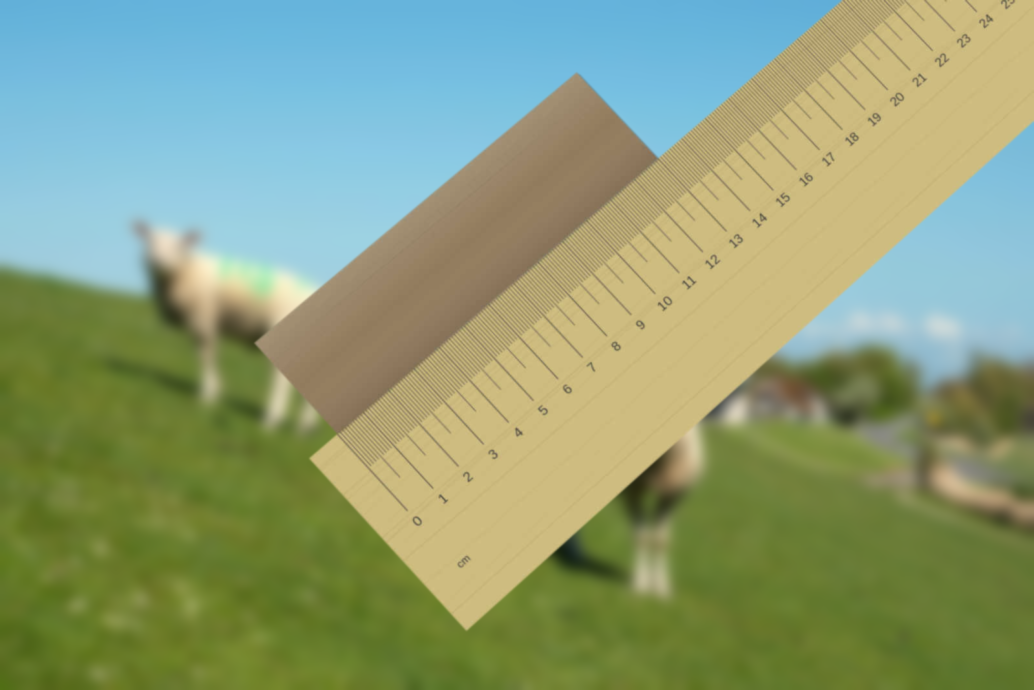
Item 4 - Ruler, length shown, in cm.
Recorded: 13 cm
